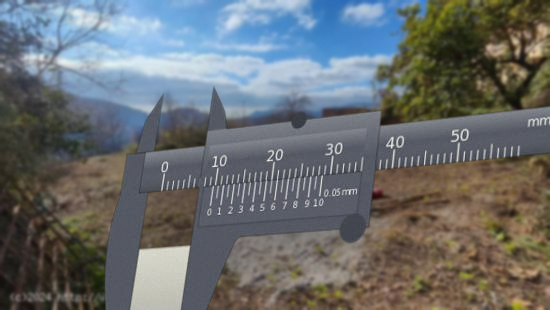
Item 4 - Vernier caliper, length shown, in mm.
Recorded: 9.6 mm
